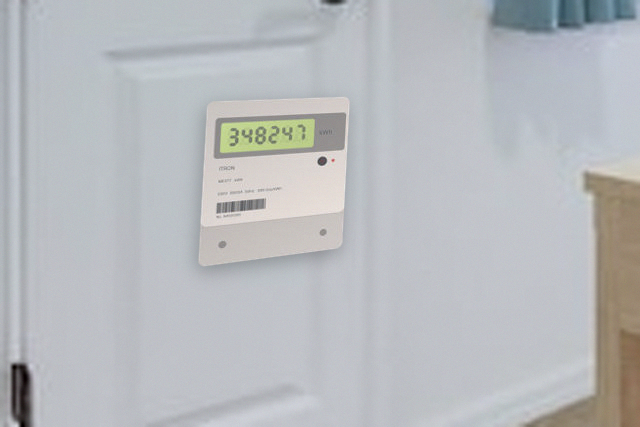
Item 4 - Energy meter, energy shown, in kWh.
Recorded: 348247 kWh
